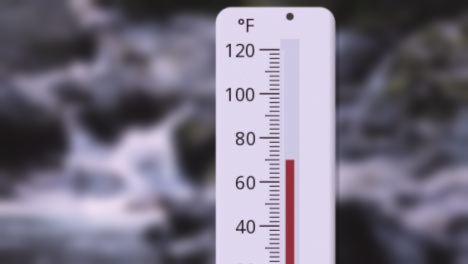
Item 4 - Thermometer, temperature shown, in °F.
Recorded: 70 °F
